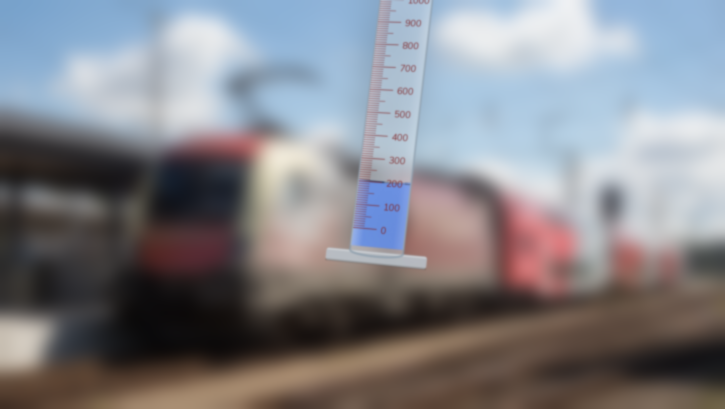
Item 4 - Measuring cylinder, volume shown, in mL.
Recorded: 200 mL
